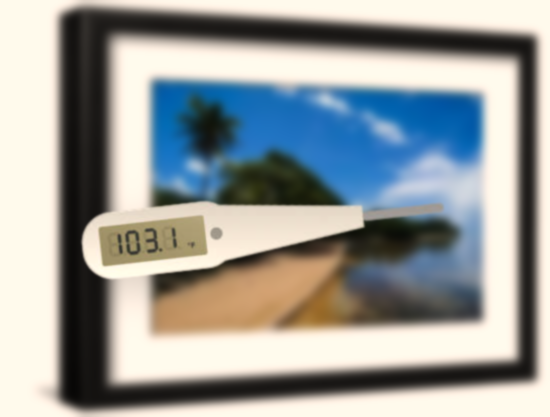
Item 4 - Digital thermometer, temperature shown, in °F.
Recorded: 103.1 °F
